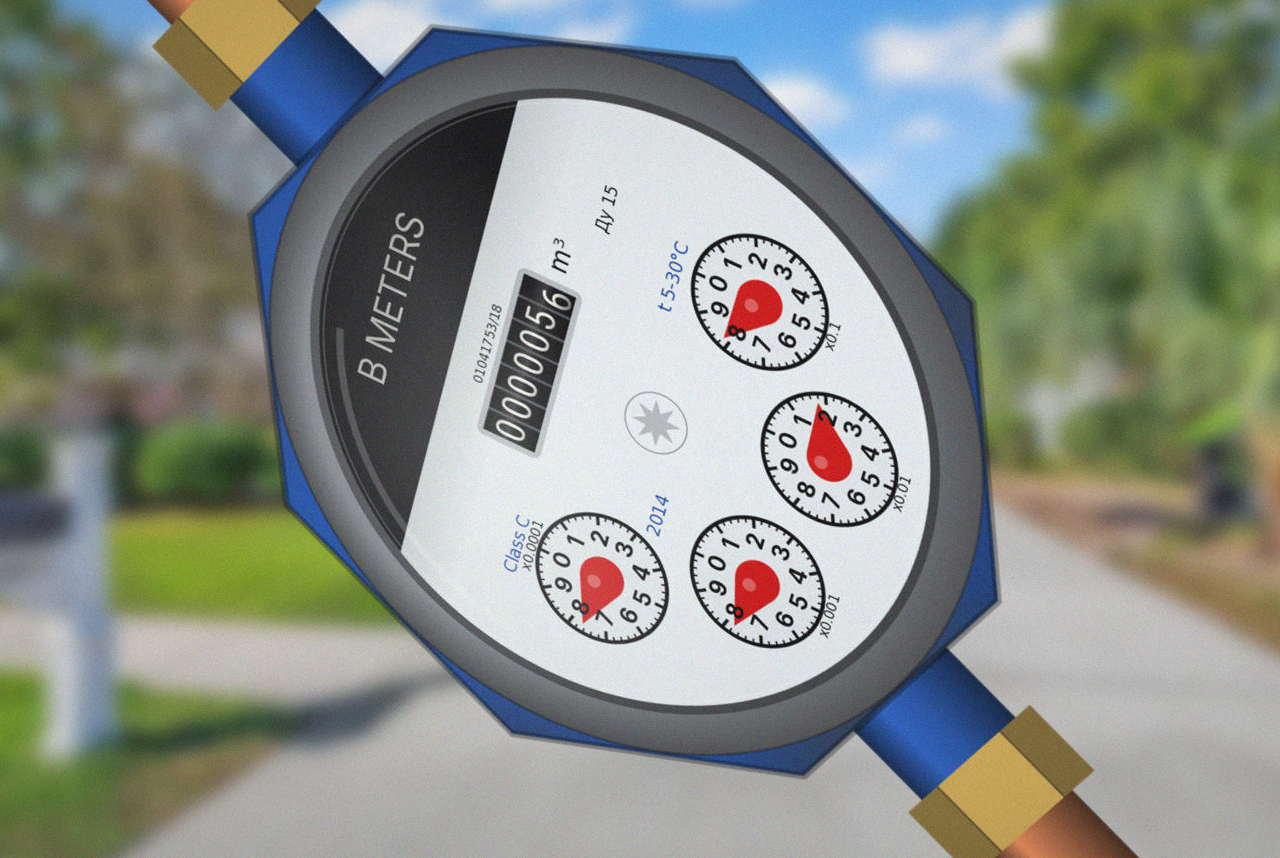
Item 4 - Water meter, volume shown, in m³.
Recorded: 55.8177 m³
